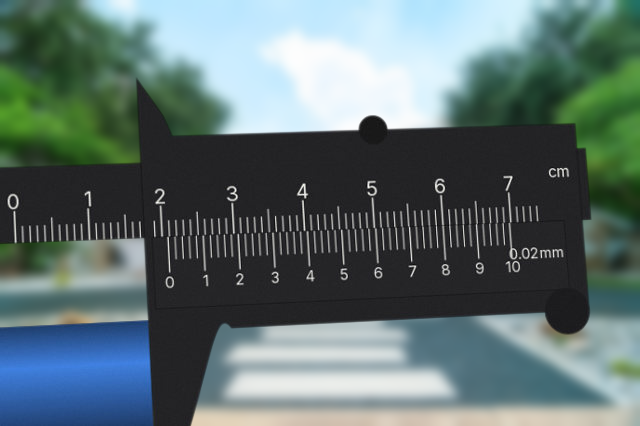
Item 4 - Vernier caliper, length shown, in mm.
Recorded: 20.8 mm
